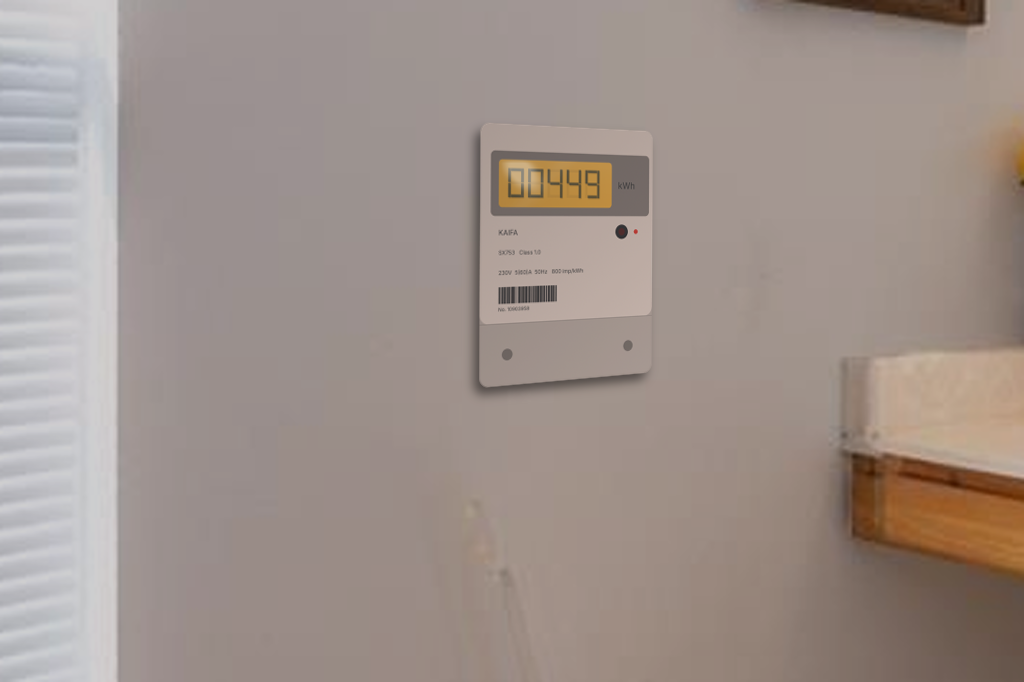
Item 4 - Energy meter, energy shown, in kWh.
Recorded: 449 kWh
